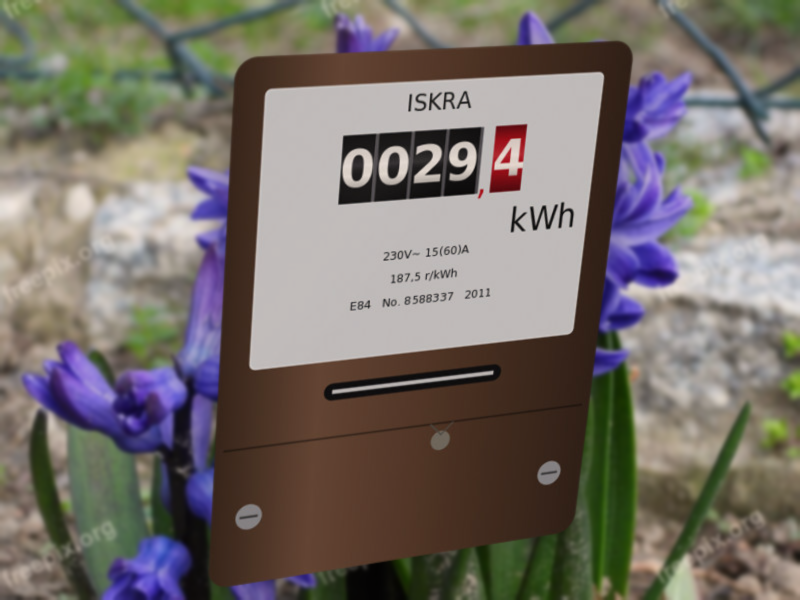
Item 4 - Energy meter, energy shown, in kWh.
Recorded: 29.4 kWh
